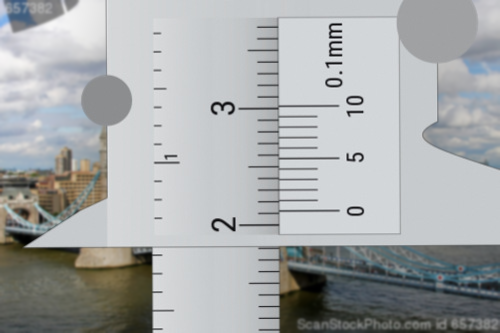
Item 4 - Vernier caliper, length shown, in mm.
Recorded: 21.2 mm
